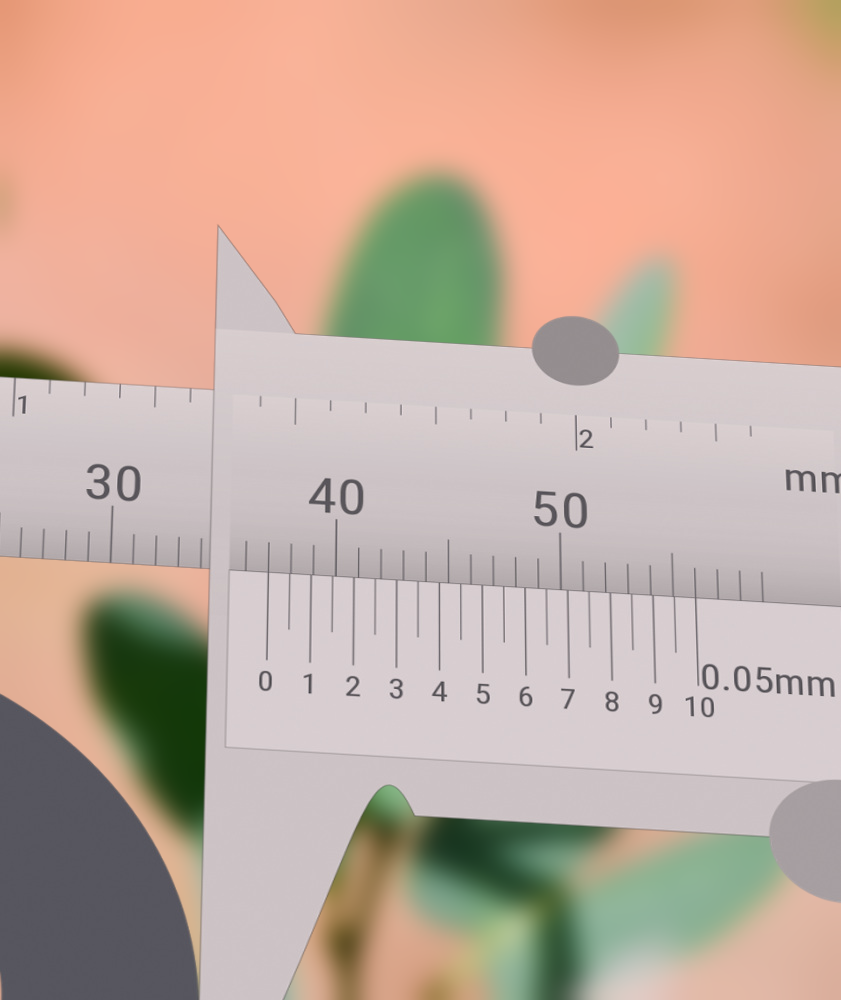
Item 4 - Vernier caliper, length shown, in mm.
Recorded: 37.0 mm
